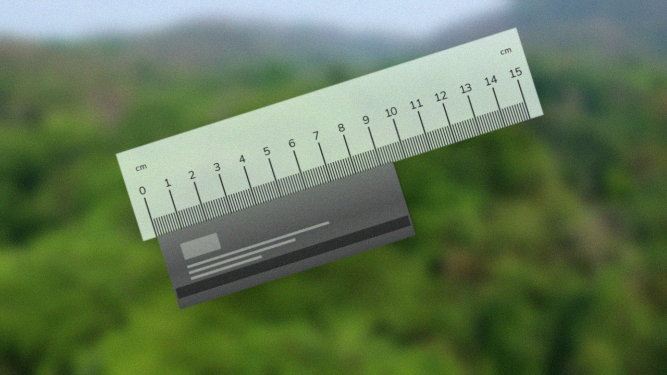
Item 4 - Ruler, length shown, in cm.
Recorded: 9.5 cm
